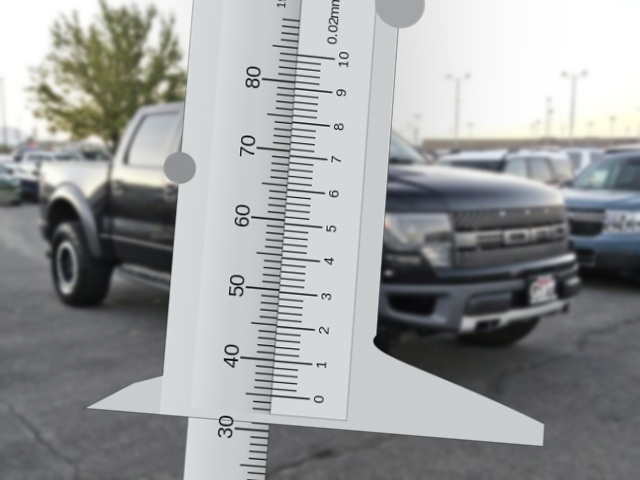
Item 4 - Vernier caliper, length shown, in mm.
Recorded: 35.0 mm
